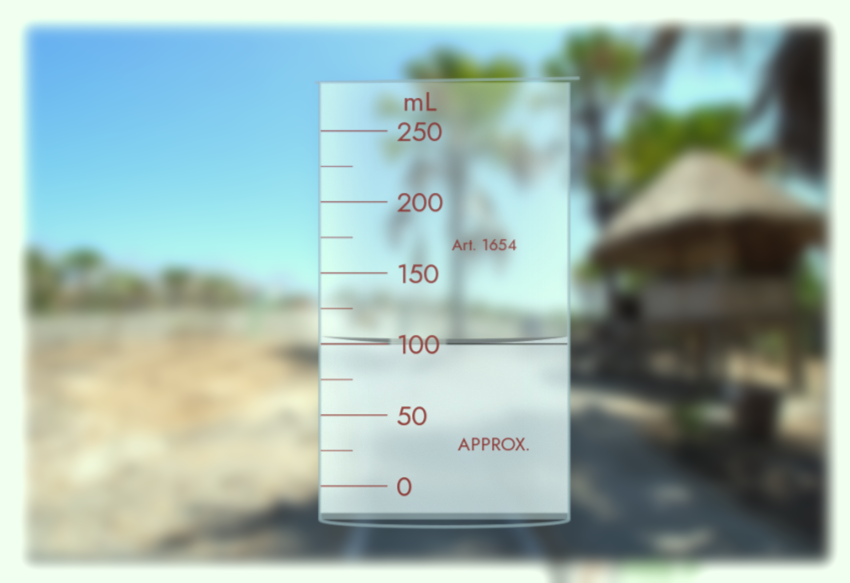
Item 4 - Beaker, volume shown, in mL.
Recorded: 100 mL
